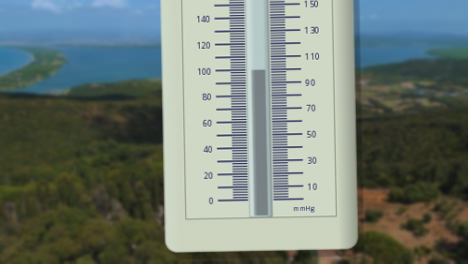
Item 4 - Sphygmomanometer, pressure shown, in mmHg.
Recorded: 100 mmHg
